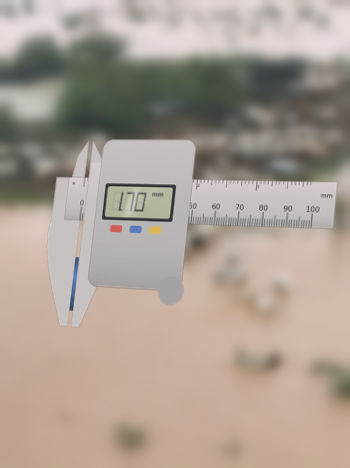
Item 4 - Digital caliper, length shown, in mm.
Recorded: 1.70 mm
